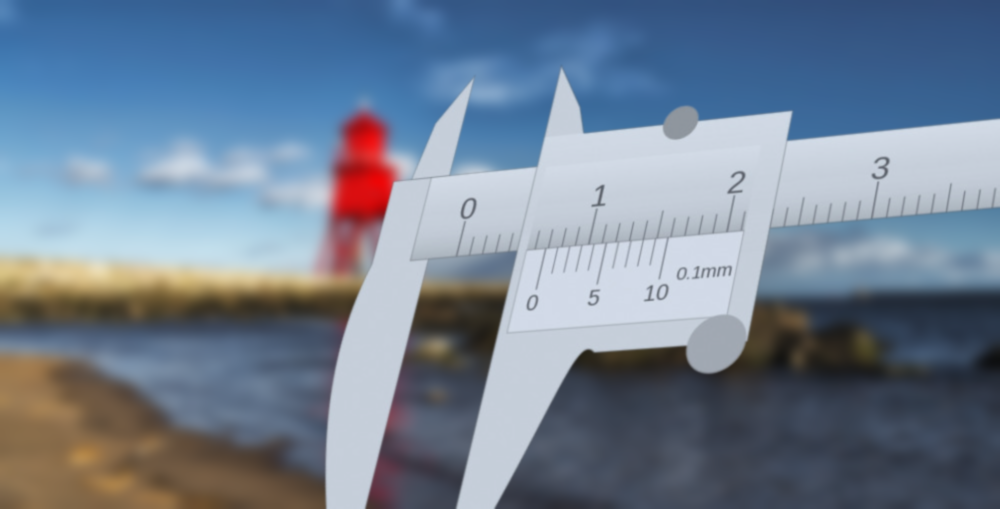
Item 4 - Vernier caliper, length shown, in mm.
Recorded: 6.8 mm
